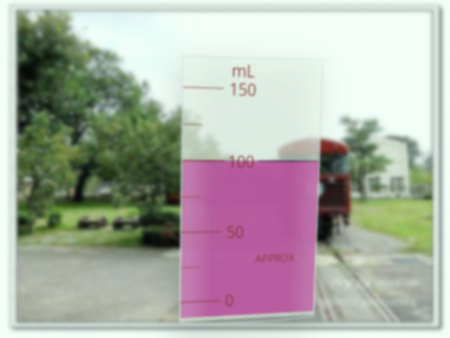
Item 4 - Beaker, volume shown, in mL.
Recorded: 100 mL
